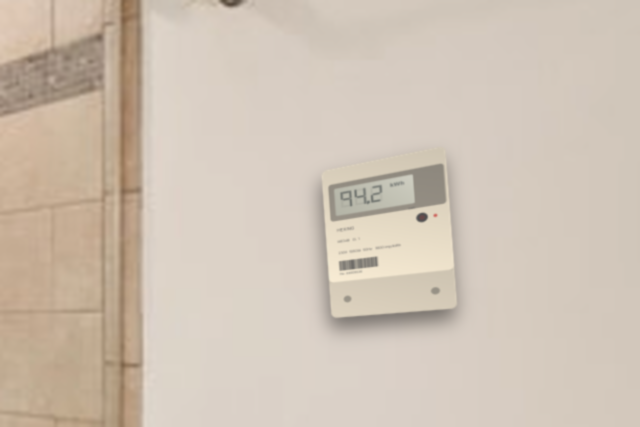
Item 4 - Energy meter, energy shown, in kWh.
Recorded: 94.2 kWh
